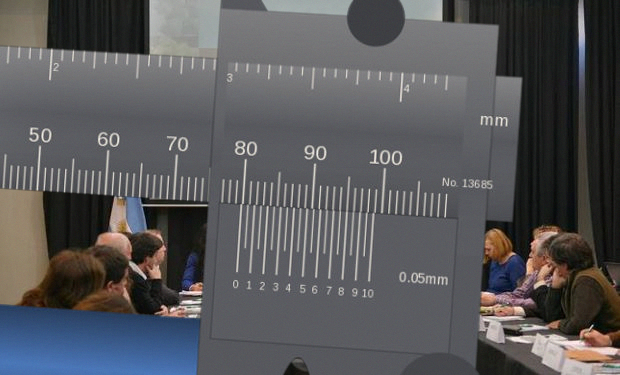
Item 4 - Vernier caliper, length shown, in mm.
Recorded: 79.8 mm
